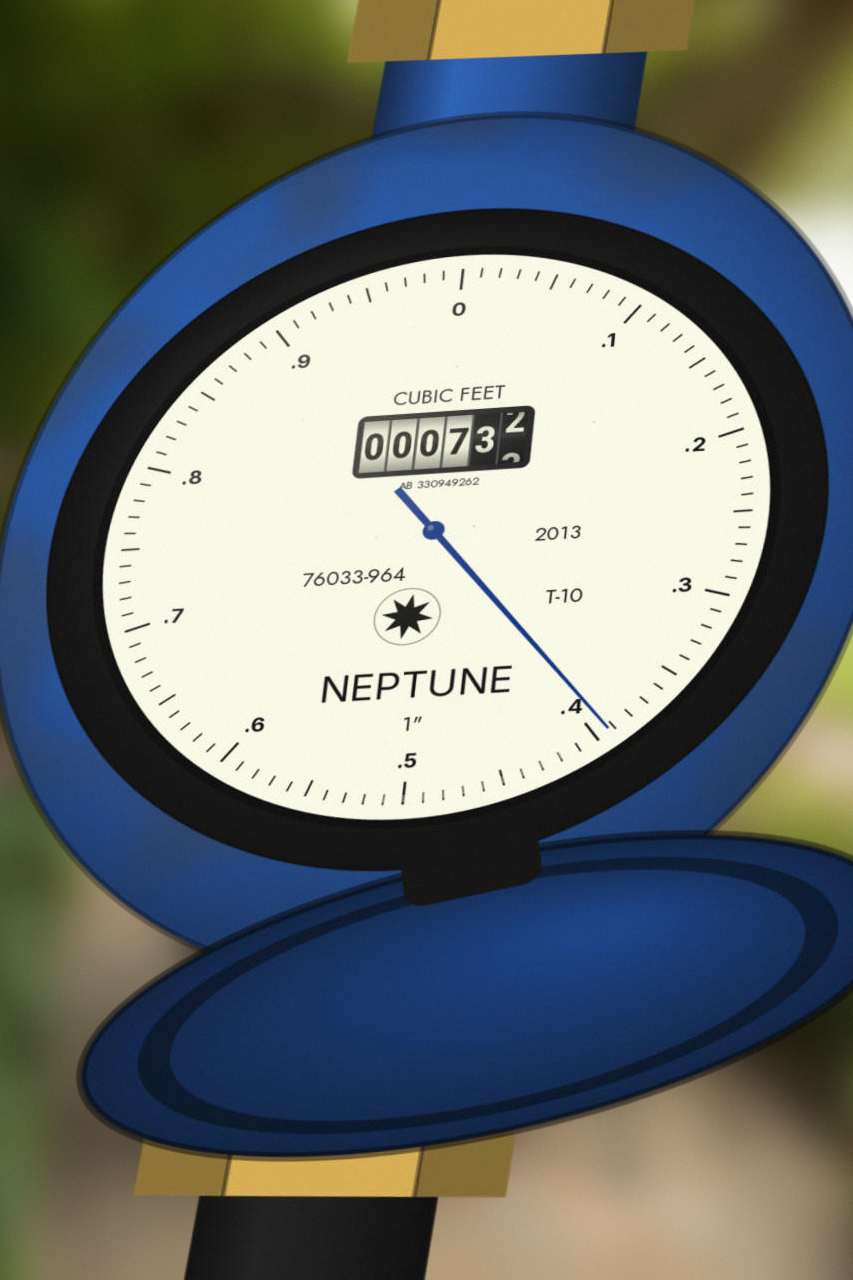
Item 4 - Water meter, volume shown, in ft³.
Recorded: 732.39 ft³
